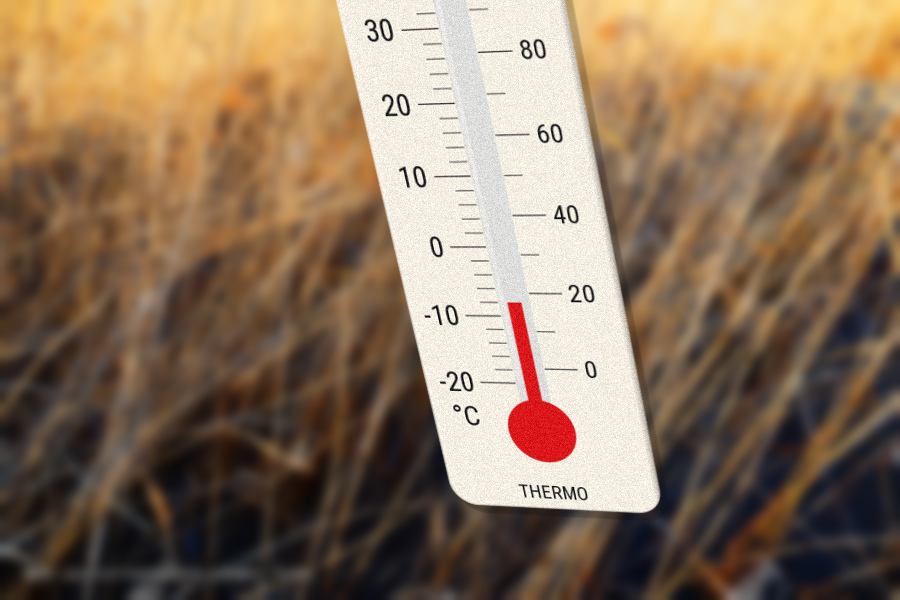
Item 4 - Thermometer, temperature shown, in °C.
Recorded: -8 °C
